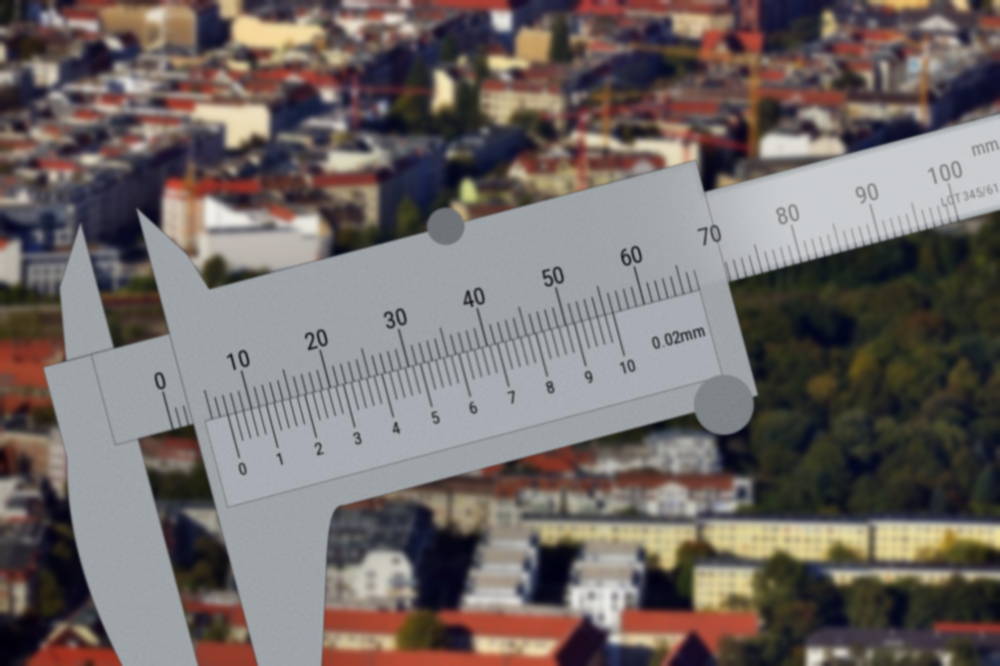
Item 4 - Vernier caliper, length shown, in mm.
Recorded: 7.0 mm
